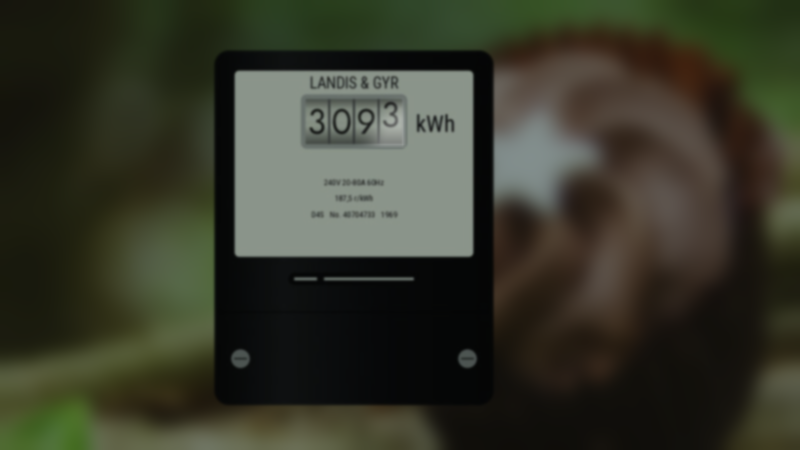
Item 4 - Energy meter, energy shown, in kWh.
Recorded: 3093 kWh
